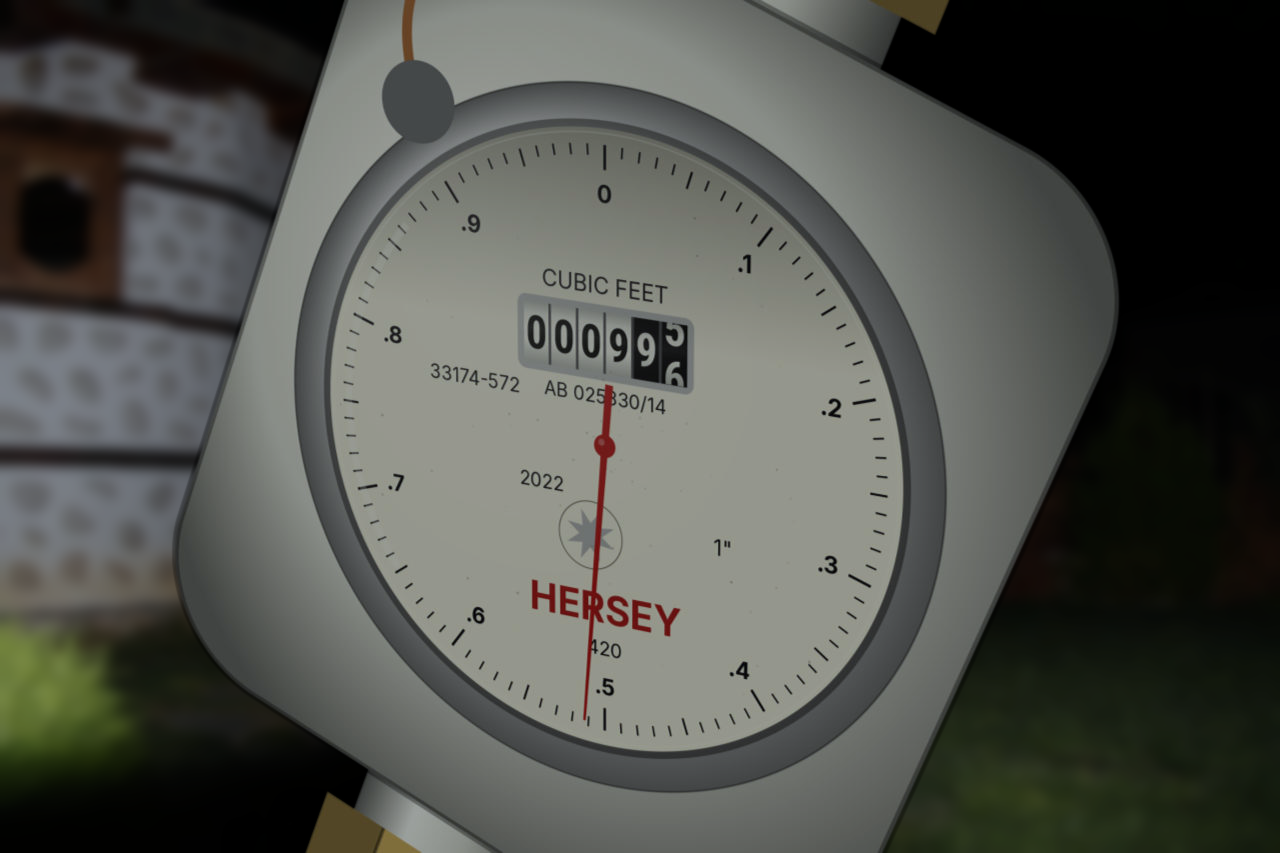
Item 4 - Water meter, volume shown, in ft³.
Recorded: 995.51 ft³
